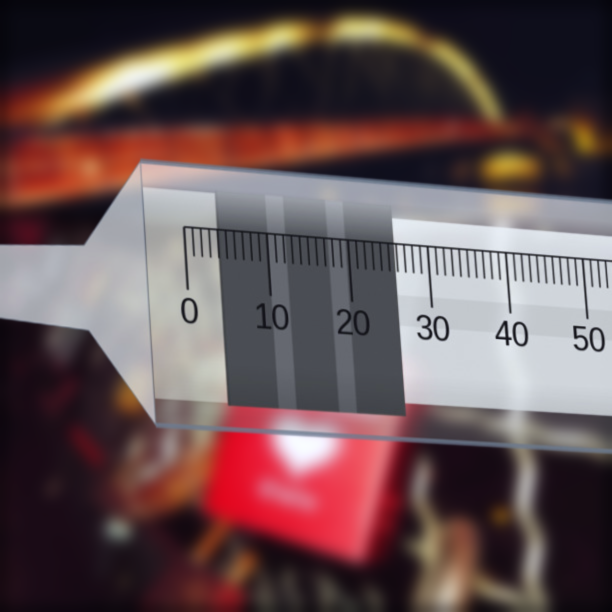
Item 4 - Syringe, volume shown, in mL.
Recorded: 4 mL
